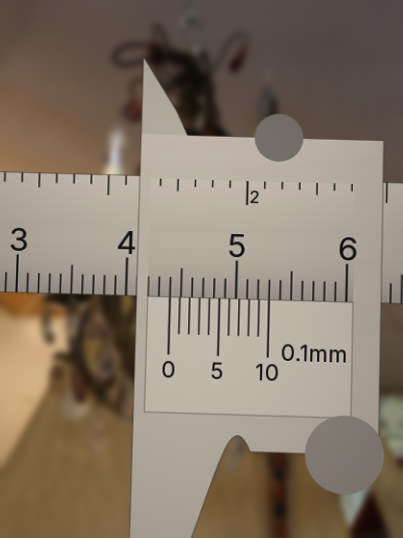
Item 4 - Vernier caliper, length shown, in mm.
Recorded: 44.0 mm
